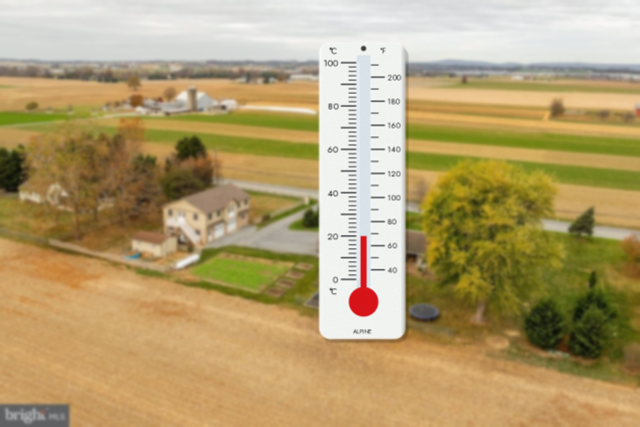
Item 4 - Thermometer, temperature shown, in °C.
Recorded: 20 °C
